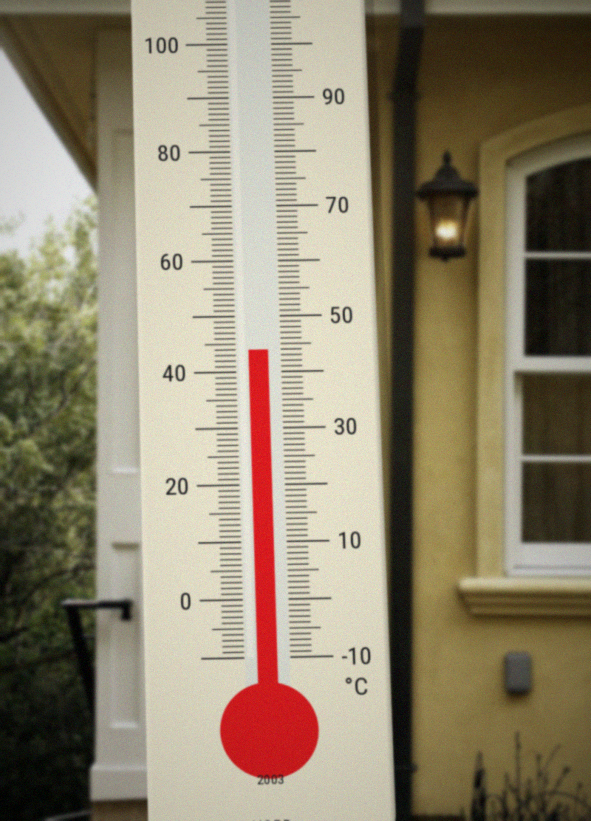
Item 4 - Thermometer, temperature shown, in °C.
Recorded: 44 °C
